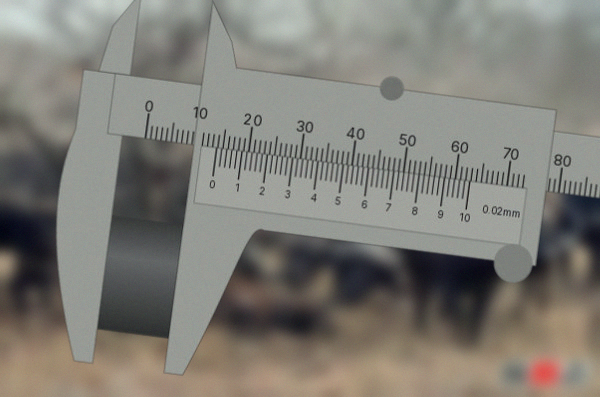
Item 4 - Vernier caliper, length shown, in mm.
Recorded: 13.8 mm
